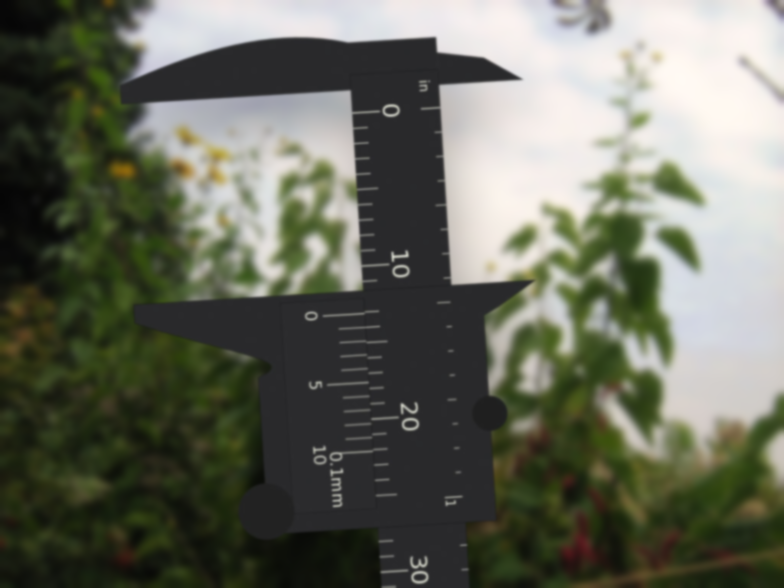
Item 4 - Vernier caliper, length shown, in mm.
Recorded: 13.1 mm
